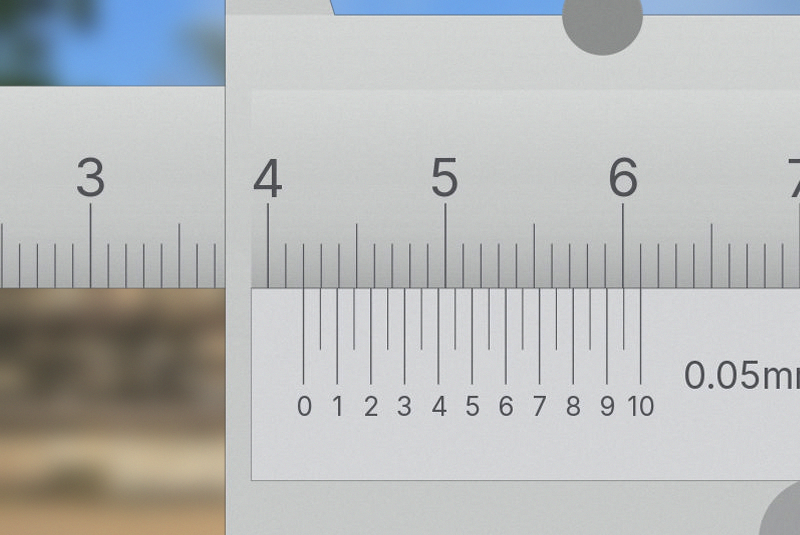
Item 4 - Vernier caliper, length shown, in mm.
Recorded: 42.0 mm
